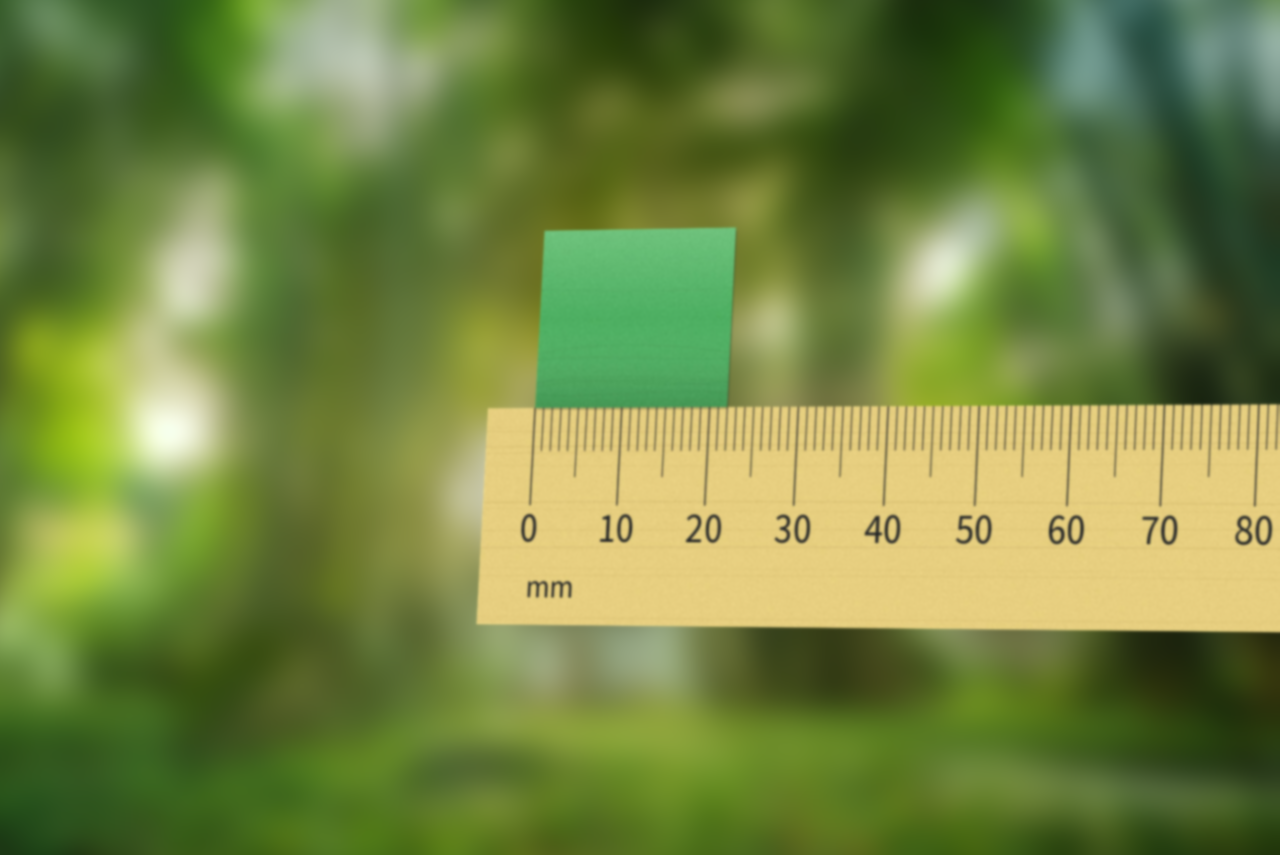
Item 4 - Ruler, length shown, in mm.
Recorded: 22 mm
